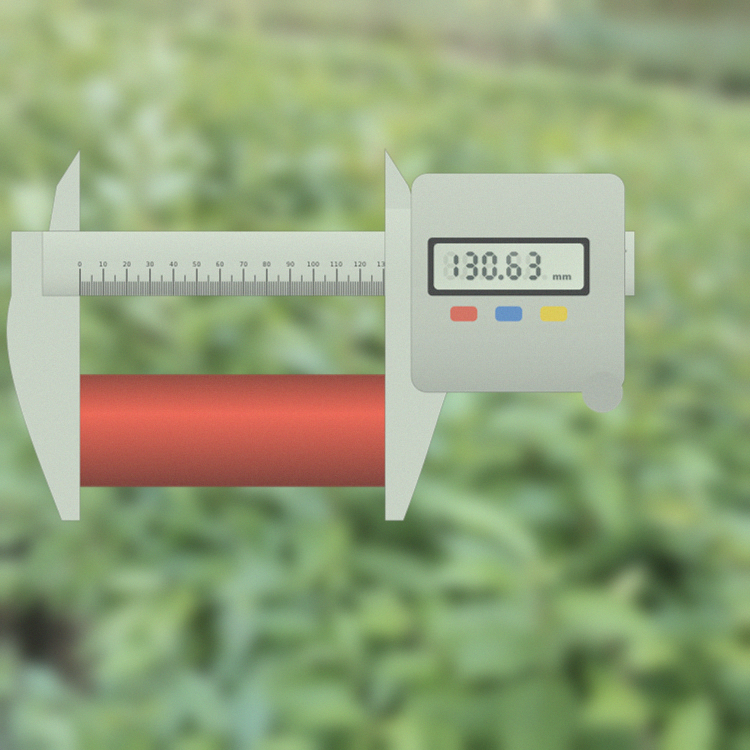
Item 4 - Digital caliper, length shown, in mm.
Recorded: 130.63 mm
